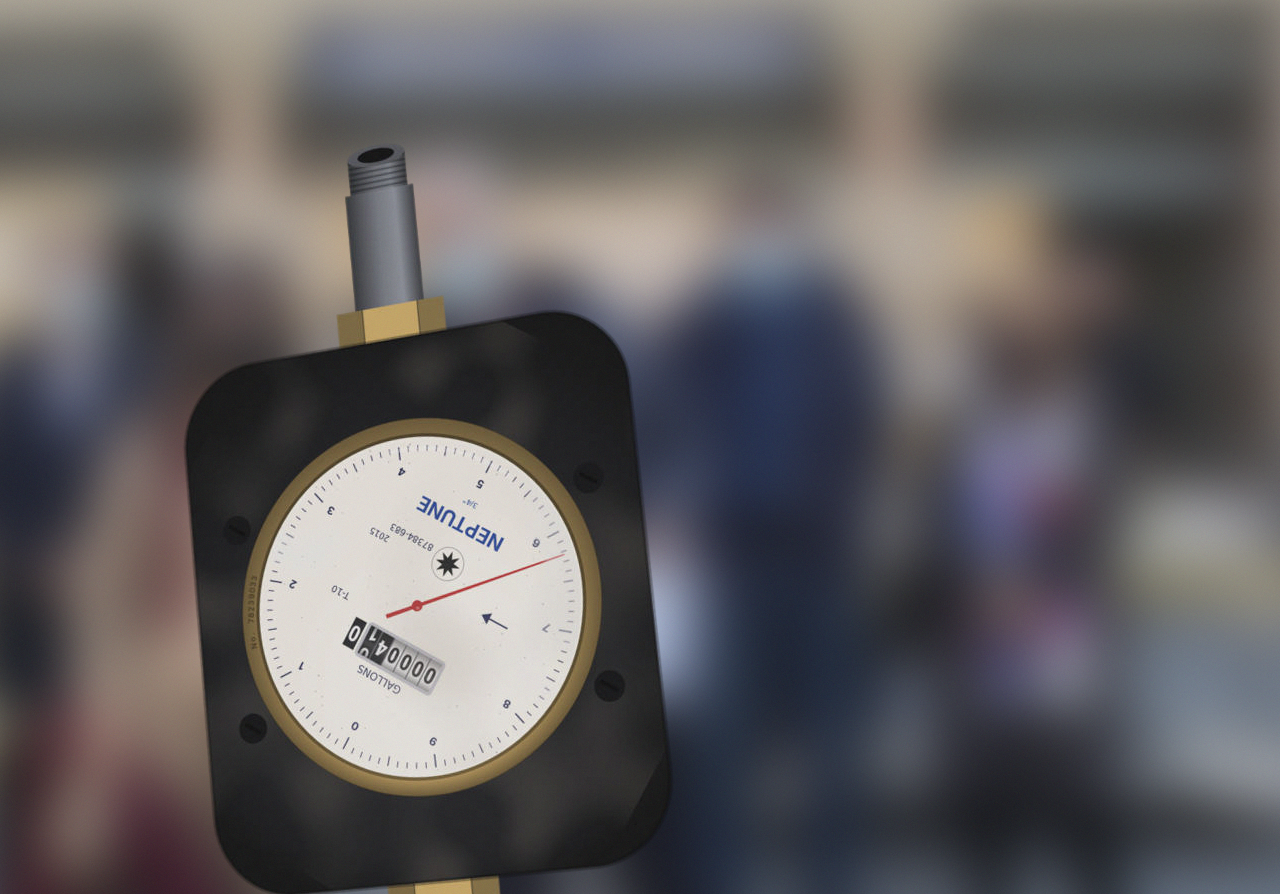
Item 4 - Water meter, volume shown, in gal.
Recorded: 406.2 gal
